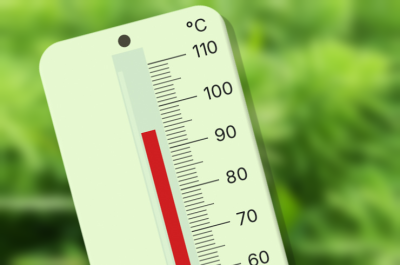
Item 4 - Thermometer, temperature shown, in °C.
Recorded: 95 °C
